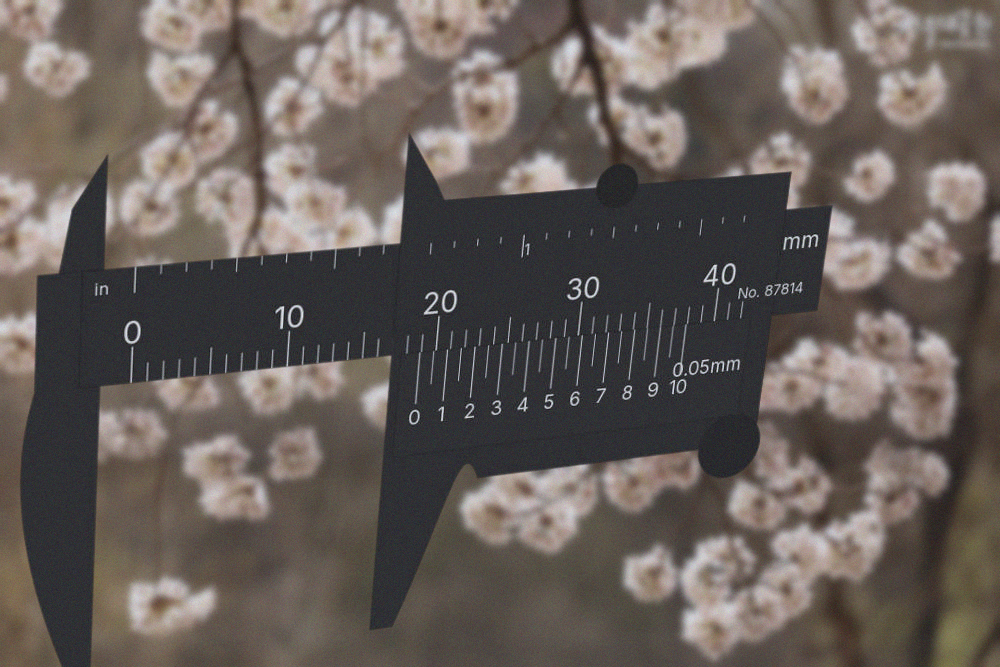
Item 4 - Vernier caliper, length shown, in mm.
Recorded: 18.9 mm
